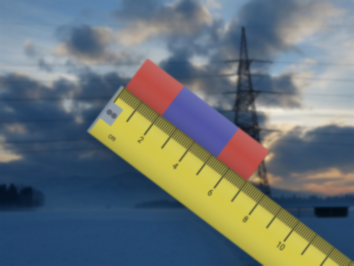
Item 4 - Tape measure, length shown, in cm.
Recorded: 7 cm
